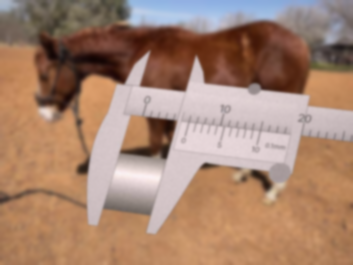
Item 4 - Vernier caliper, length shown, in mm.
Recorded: 6.0 mm
